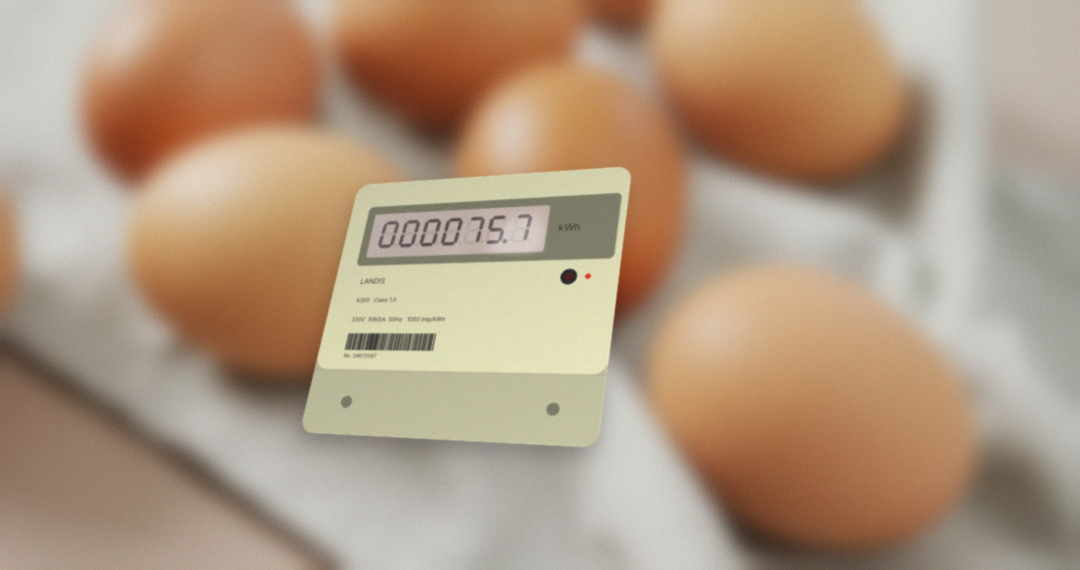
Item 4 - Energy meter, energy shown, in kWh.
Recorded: 75.7 kWh
